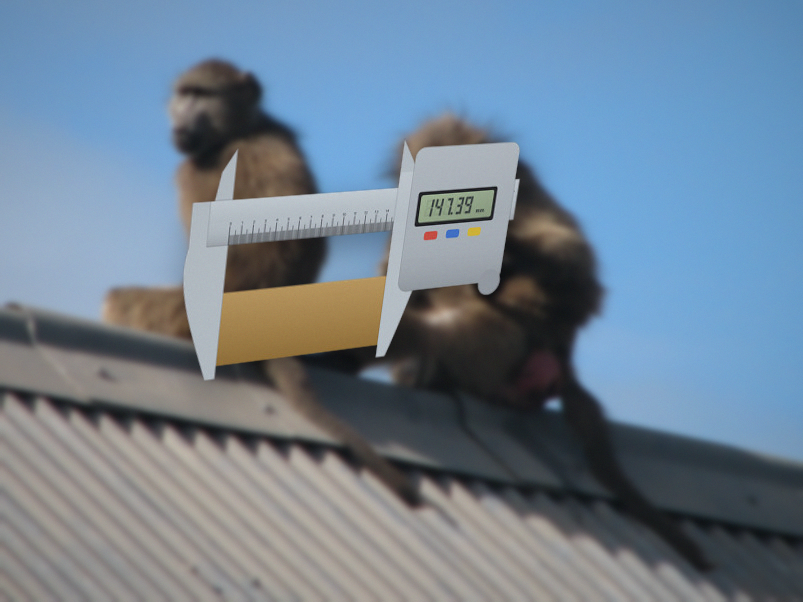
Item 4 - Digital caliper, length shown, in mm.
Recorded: 147.39 mm
